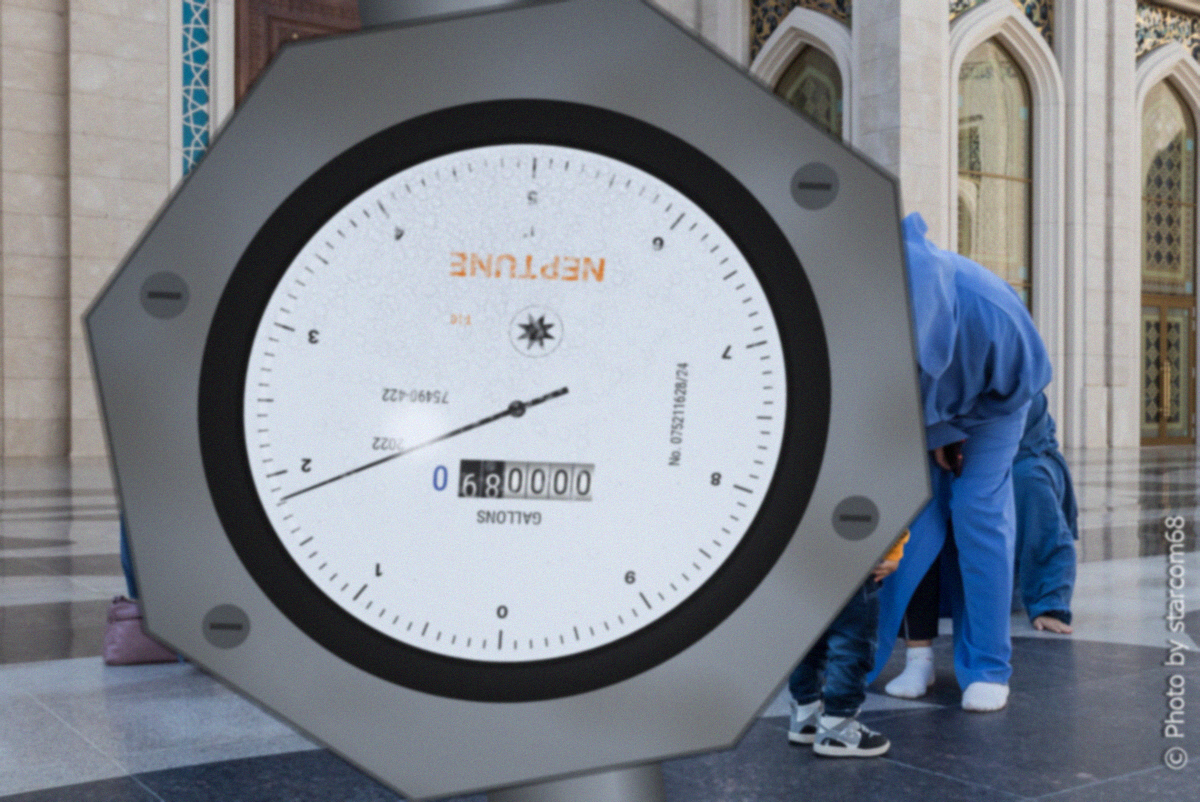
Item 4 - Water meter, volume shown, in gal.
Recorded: 891.8 gal
